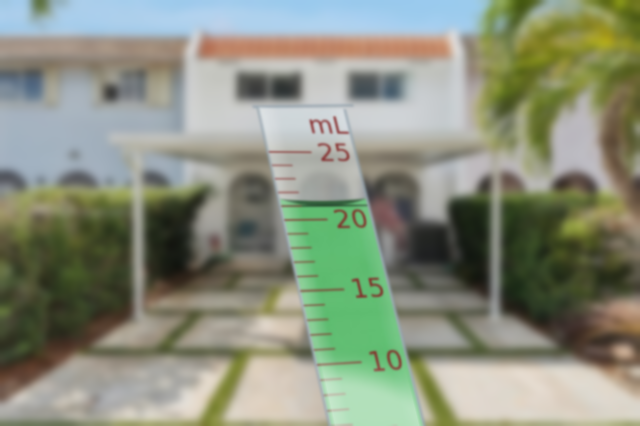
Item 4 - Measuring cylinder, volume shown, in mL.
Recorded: 21 mL
